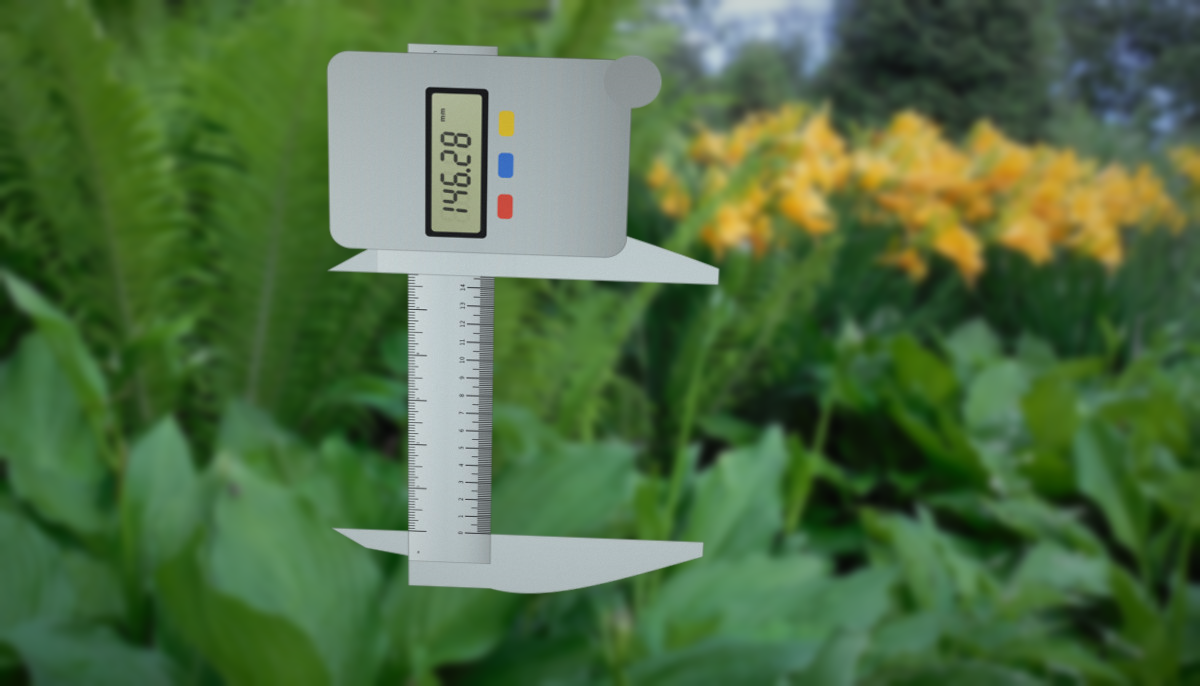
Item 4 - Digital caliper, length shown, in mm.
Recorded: 146.28 mm
